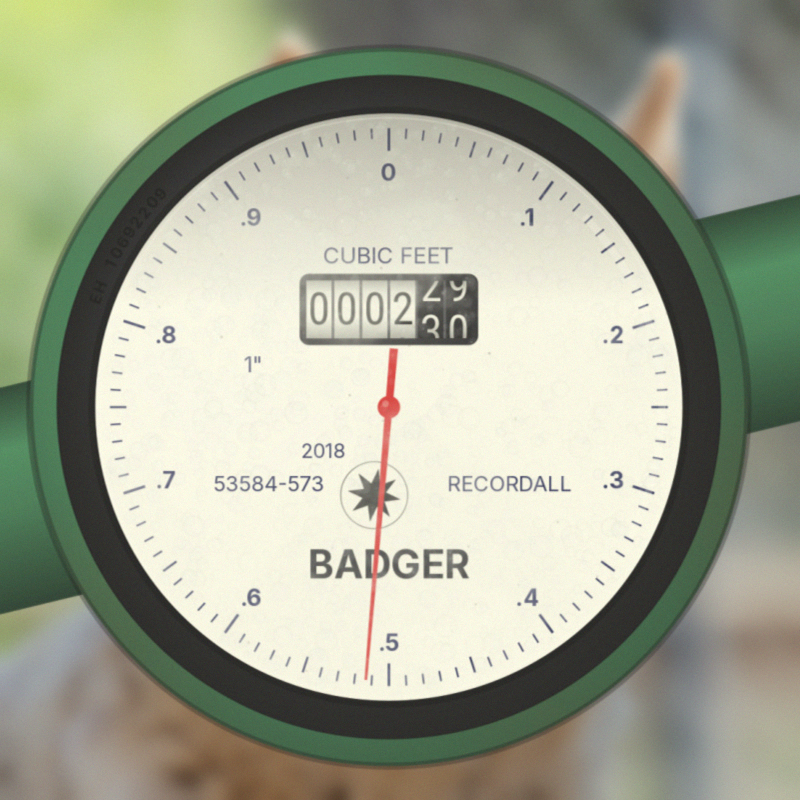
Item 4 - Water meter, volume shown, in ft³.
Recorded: 229.51 ft³
